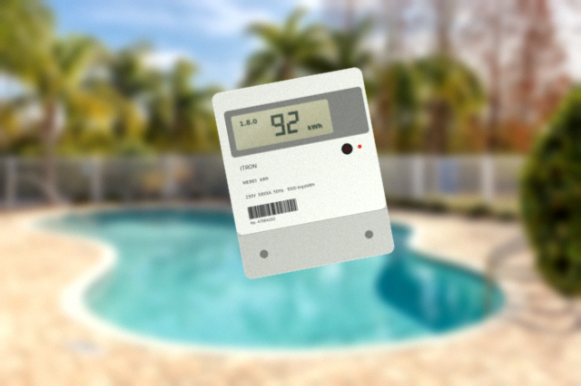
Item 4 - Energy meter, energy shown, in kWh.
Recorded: 92 kWh
